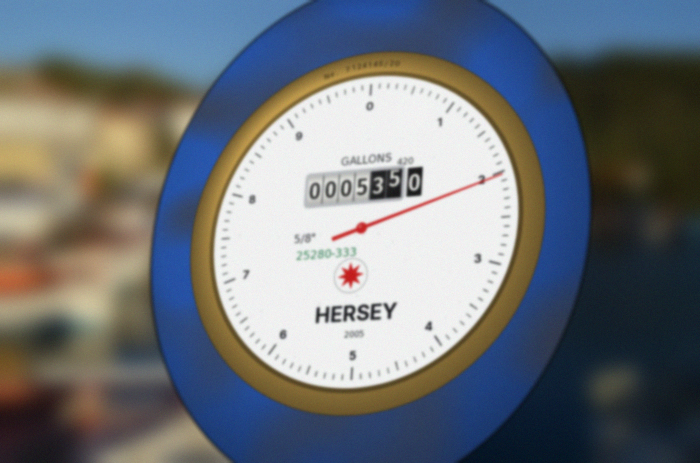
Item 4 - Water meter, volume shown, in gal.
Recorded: 5352.0 gal
